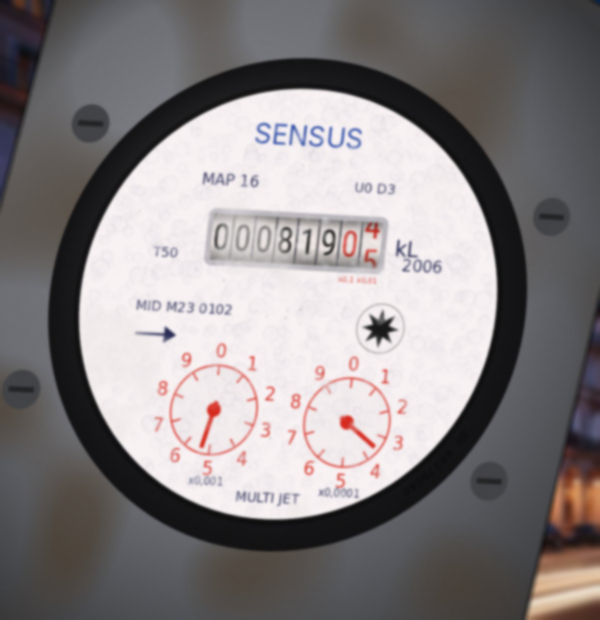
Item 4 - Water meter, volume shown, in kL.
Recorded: 819.0453 kL
